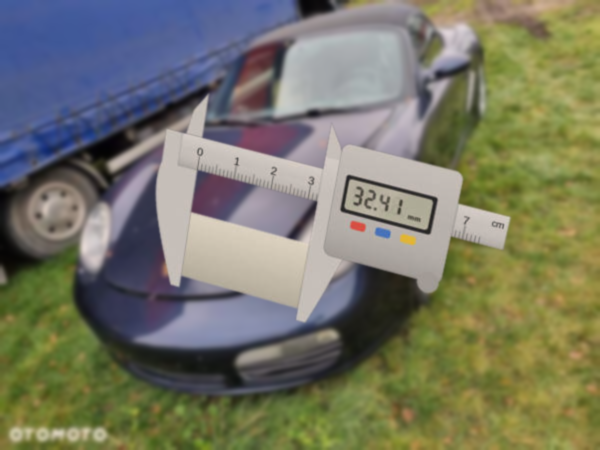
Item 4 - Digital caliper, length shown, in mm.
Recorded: 32.41 mm
